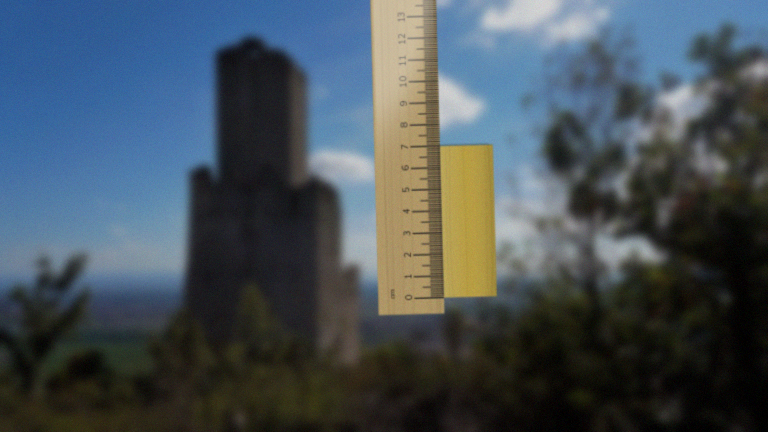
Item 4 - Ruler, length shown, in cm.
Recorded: 7 cm
